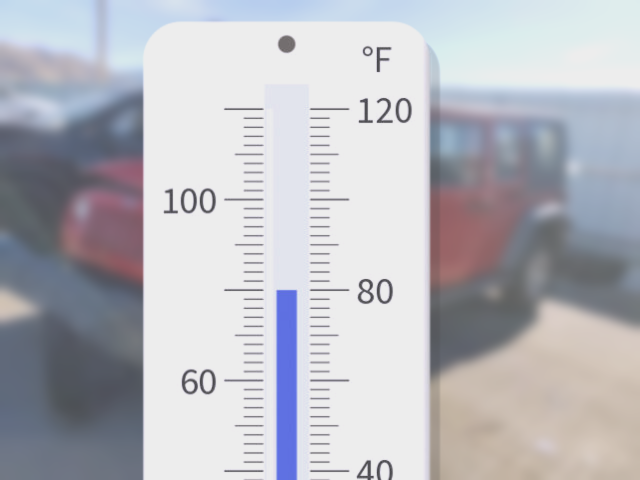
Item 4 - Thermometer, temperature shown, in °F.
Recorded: 80 °F
